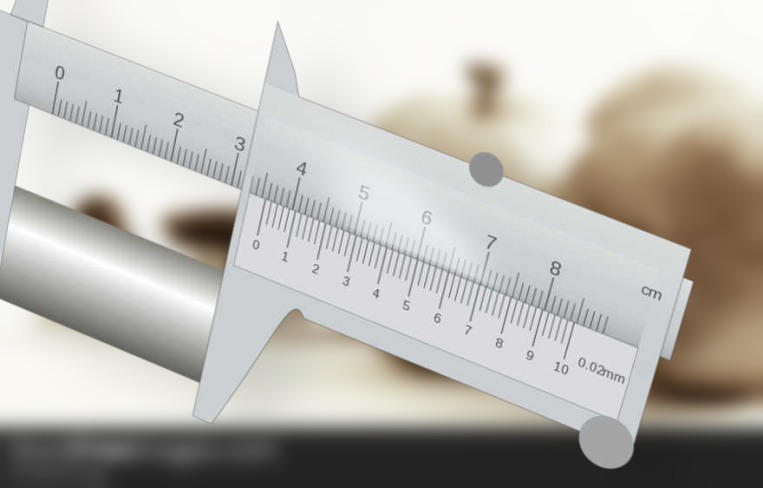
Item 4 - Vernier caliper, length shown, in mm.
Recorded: 35.6 mm
